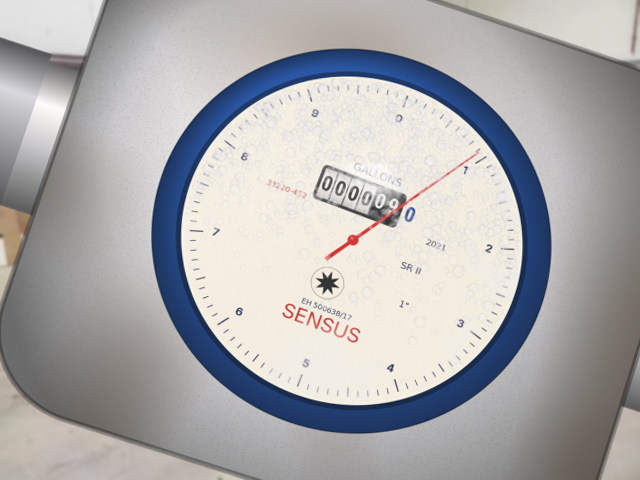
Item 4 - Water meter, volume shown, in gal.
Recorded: 90.9 gal
